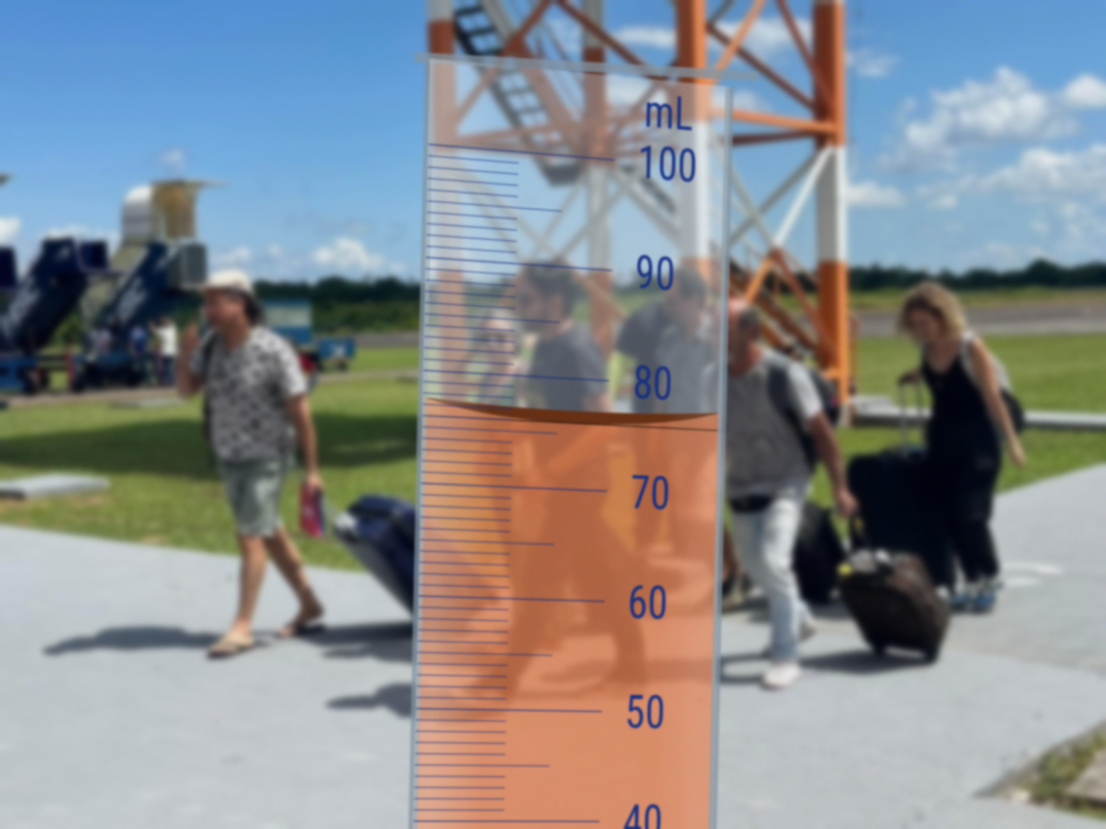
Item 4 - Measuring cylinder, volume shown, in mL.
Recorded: 76 mL
